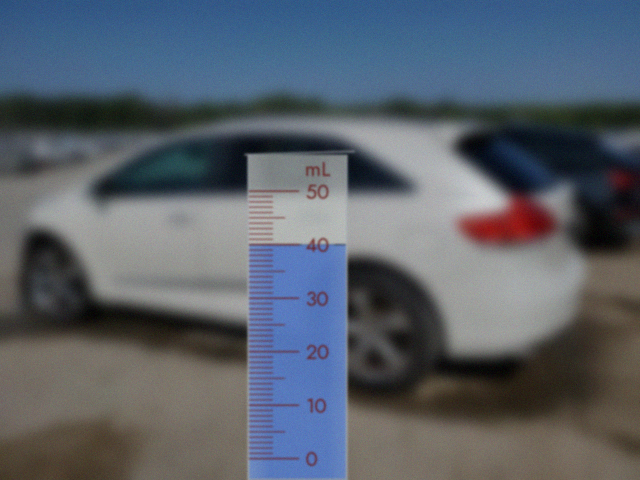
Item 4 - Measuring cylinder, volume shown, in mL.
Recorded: 40 mL
